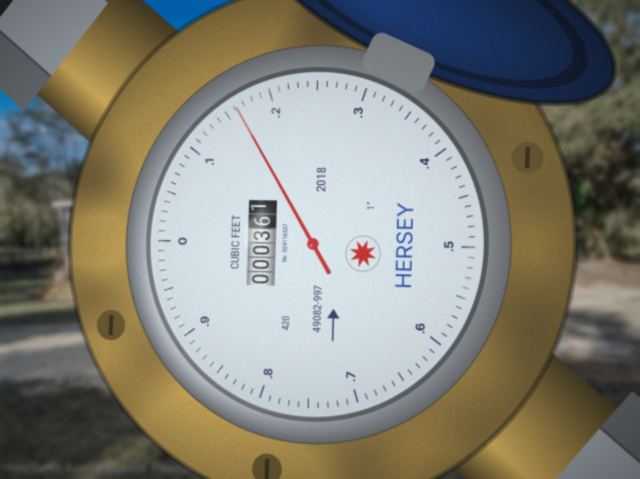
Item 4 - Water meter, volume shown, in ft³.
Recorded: 361.16 ft³
